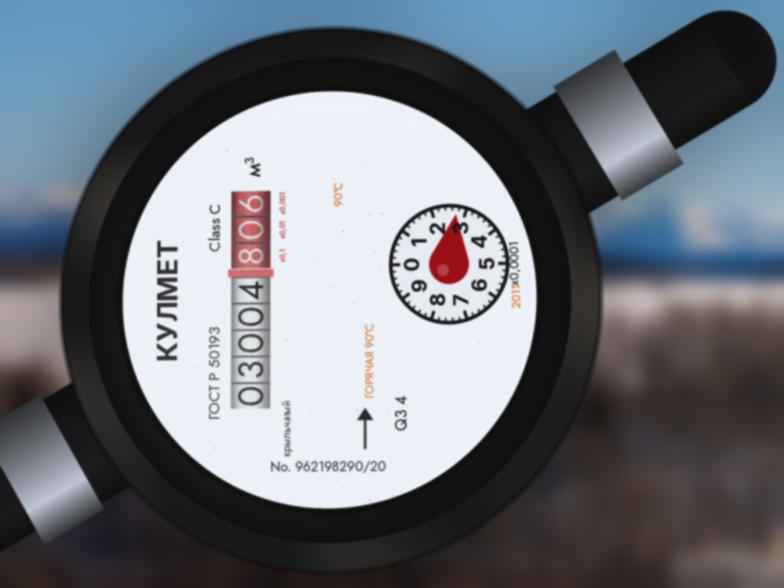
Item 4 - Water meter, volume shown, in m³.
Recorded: 3004.8062 m³
